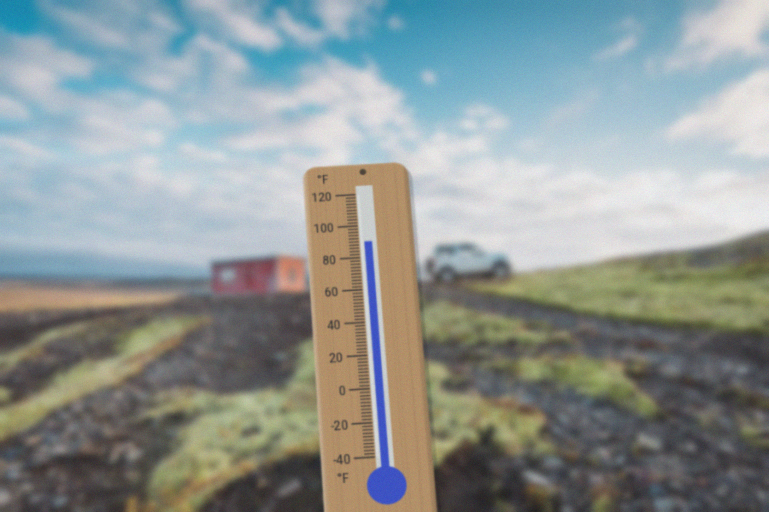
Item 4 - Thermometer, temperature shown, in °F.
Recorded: 90 °F
